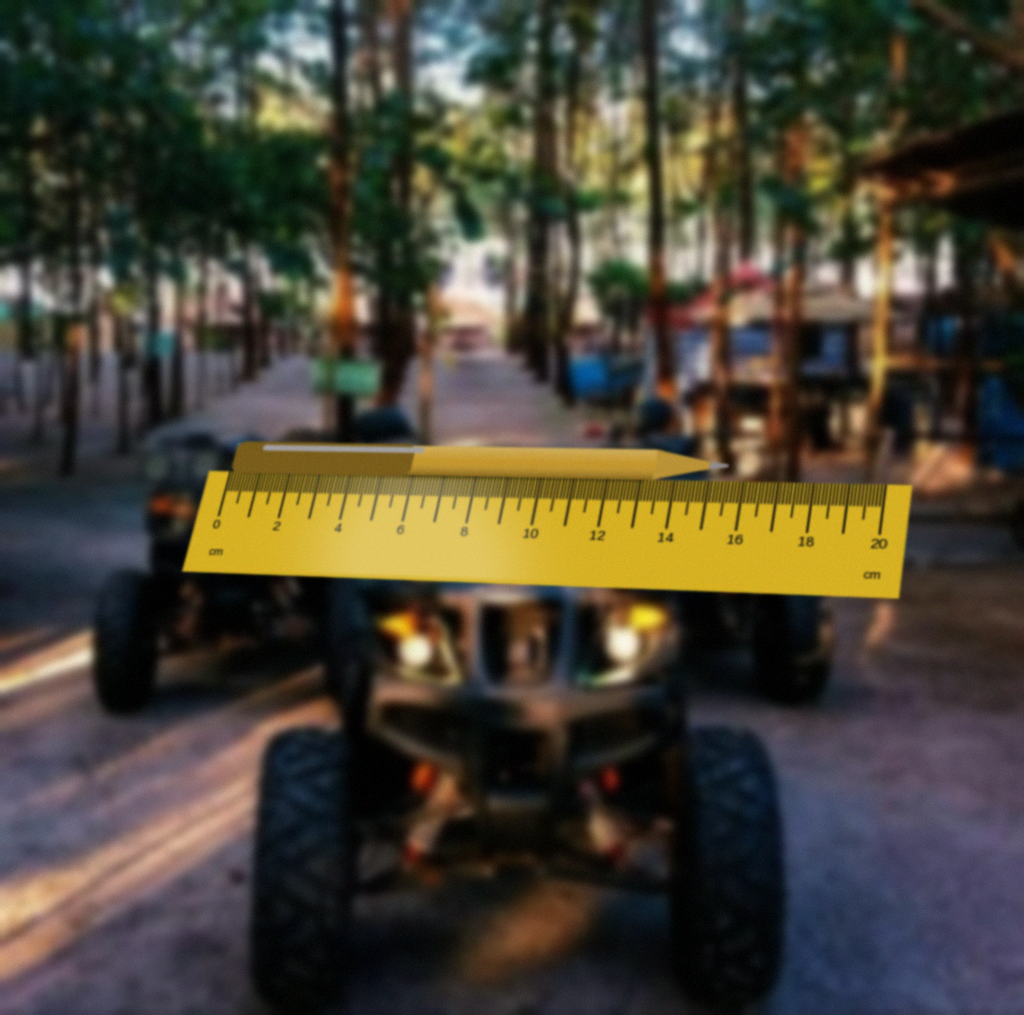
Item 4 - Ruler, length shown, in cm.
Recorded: 15.5 cm
